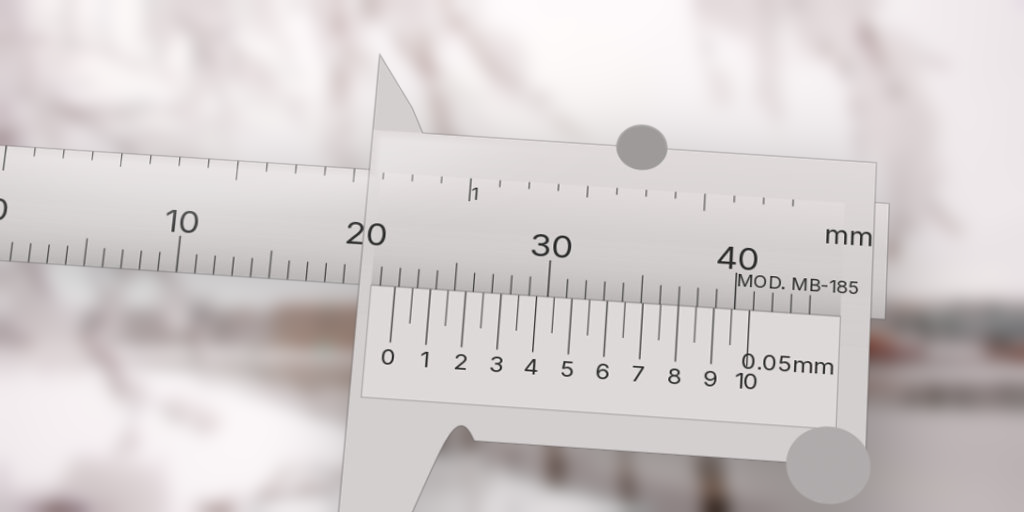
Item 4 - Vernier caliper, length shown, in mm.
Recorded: 21.8 mm
